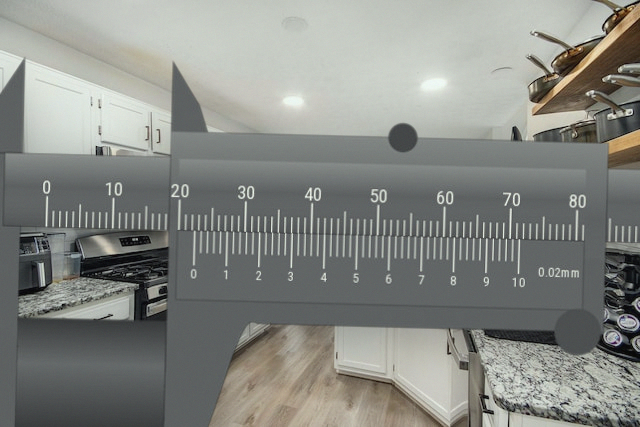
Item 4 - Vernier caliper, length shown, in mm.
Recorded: 22.4 mm
